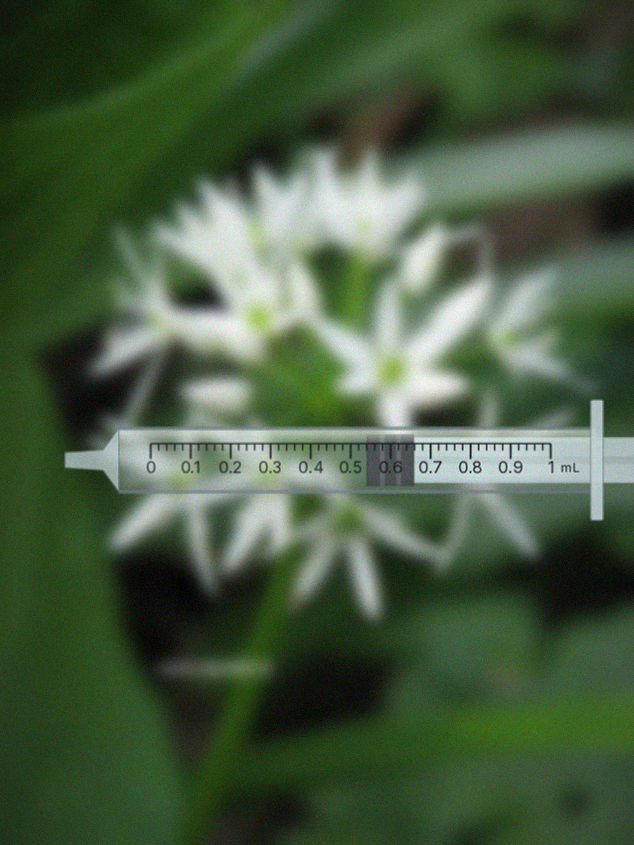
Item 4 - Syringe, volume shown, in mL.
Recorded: 0.54 mL
